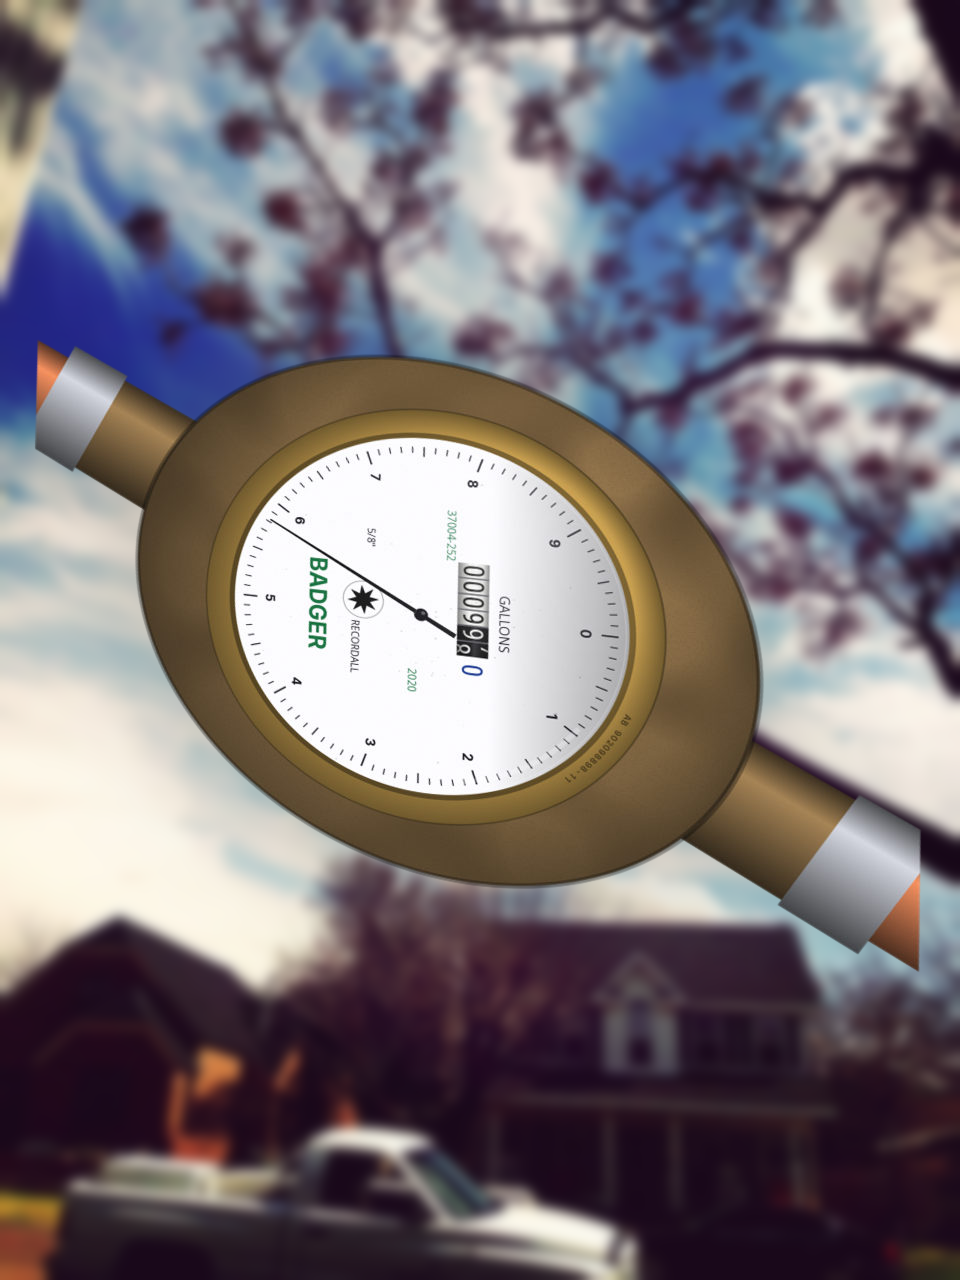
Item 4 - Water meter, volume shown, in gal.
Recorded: 9975.8 gal
